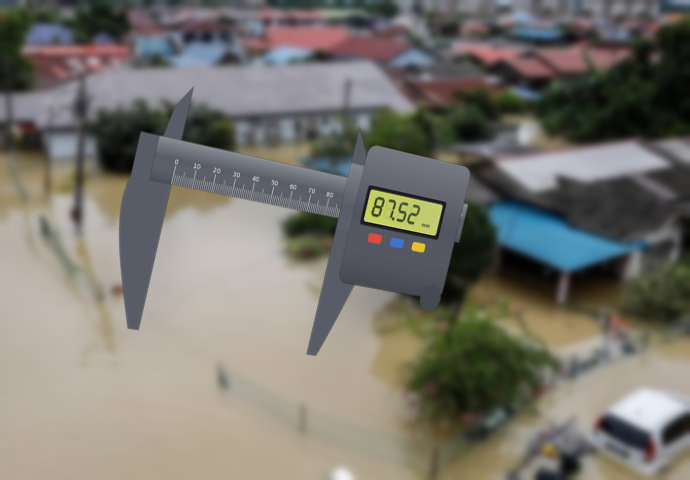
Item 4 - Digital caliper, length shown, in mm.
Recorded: 87.52 mm
